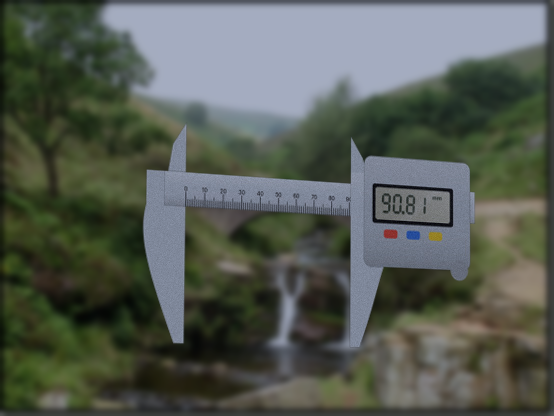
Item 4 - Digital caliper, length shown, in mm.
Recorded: 90.81 mm
